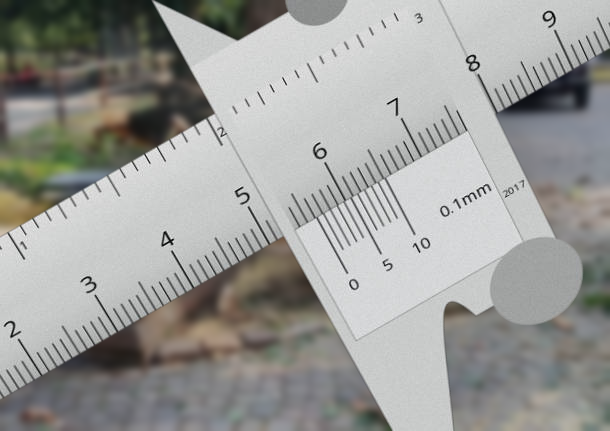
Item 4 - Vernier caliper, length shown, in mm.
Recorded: 56.2 mm
